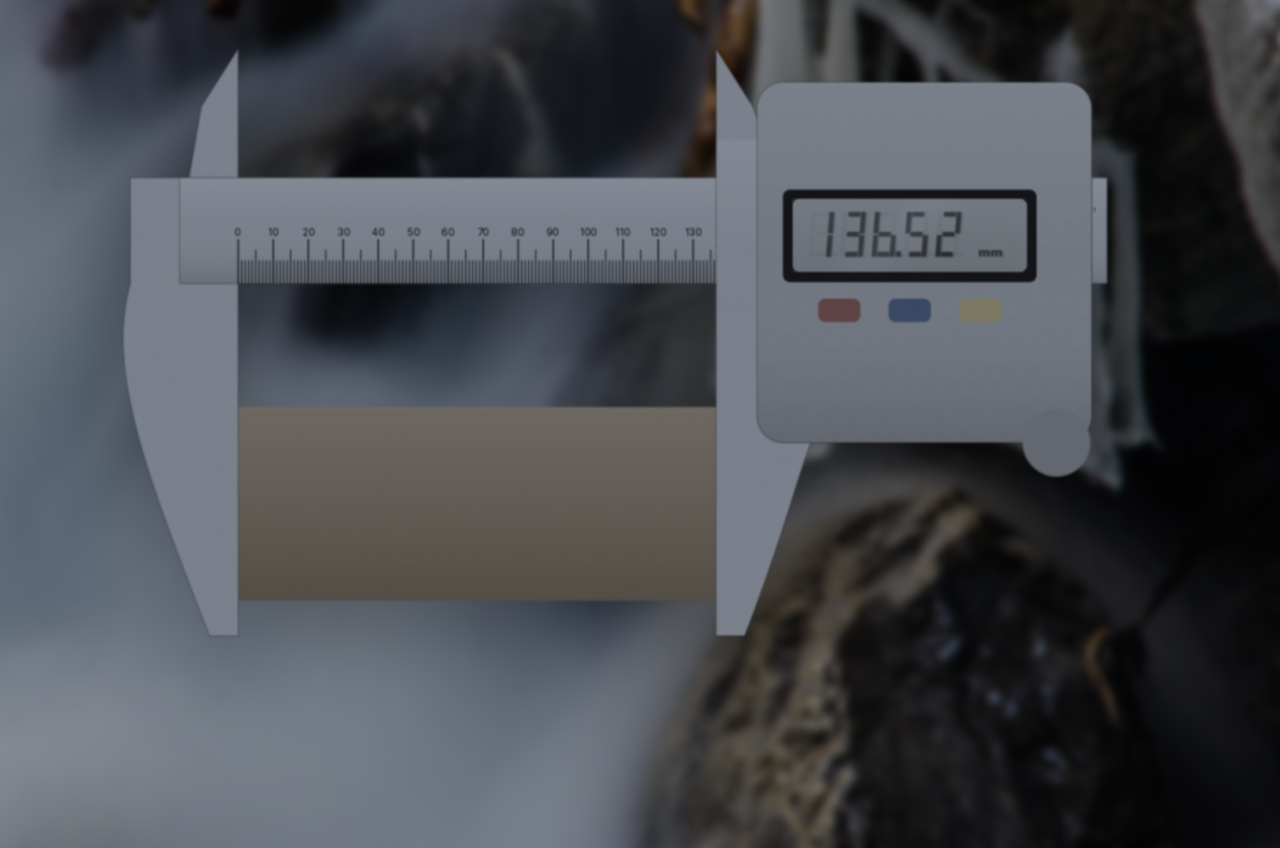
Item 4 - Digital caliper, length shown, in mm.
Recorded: 136.52 mm
